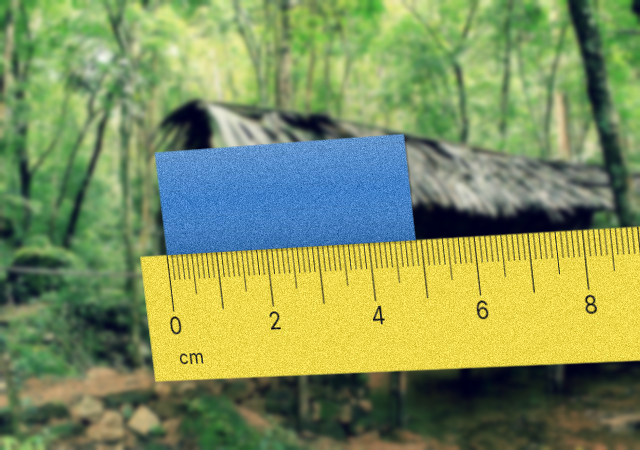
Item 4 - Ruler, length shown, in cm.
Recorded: 4.9 cm
